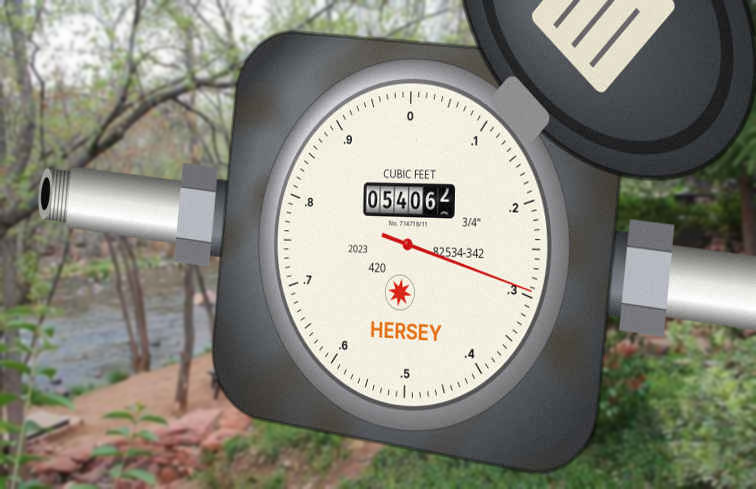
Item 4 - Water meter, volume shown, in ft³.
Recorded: 54062.29 ft³
